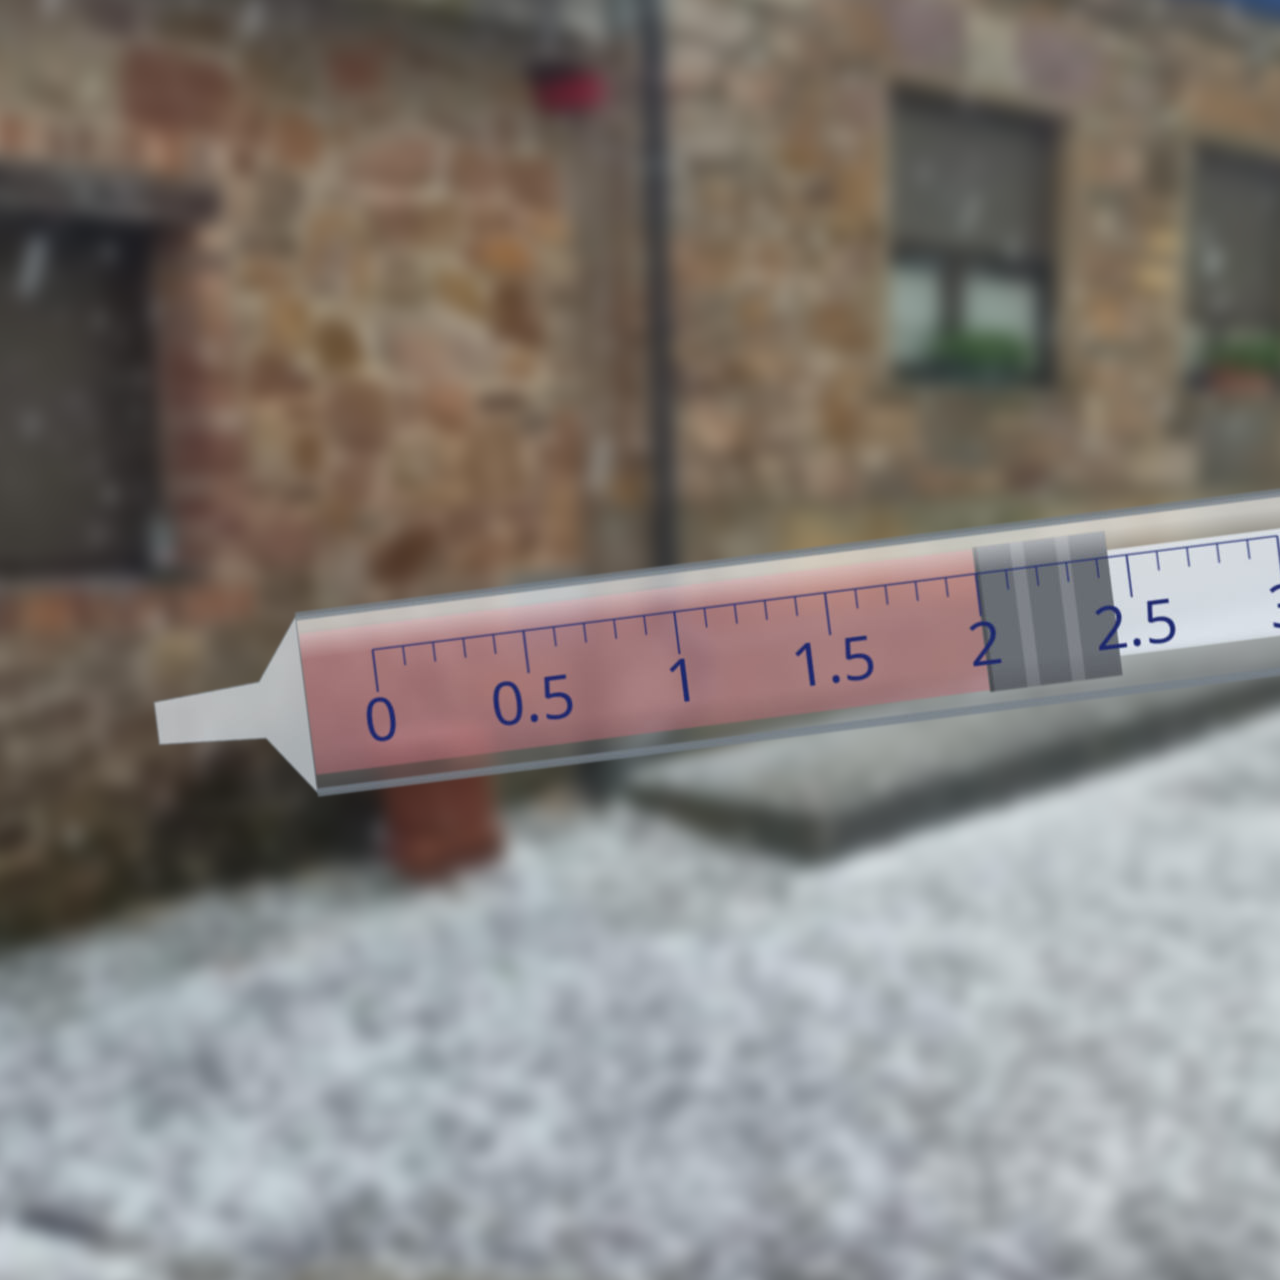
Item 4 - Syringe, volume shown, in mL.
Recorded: 2 mL
